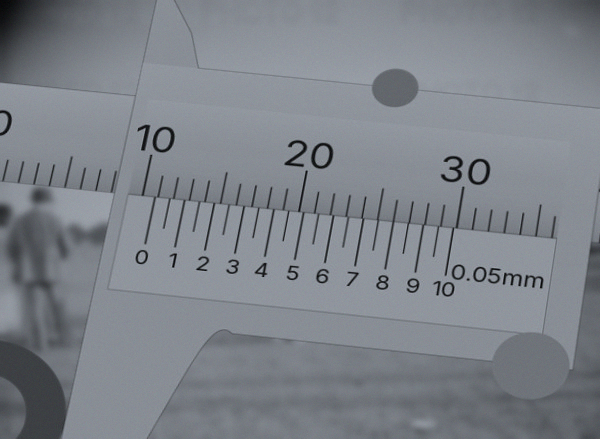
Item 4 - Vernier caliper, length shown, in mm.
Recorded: 10.8 mm
